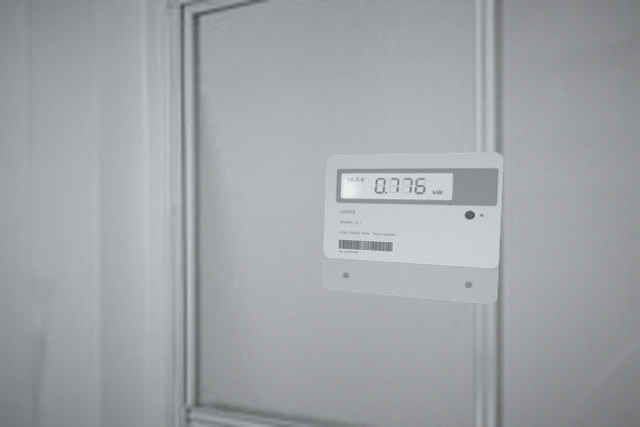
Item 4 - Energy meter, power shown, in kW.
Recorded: 0.776 kW
